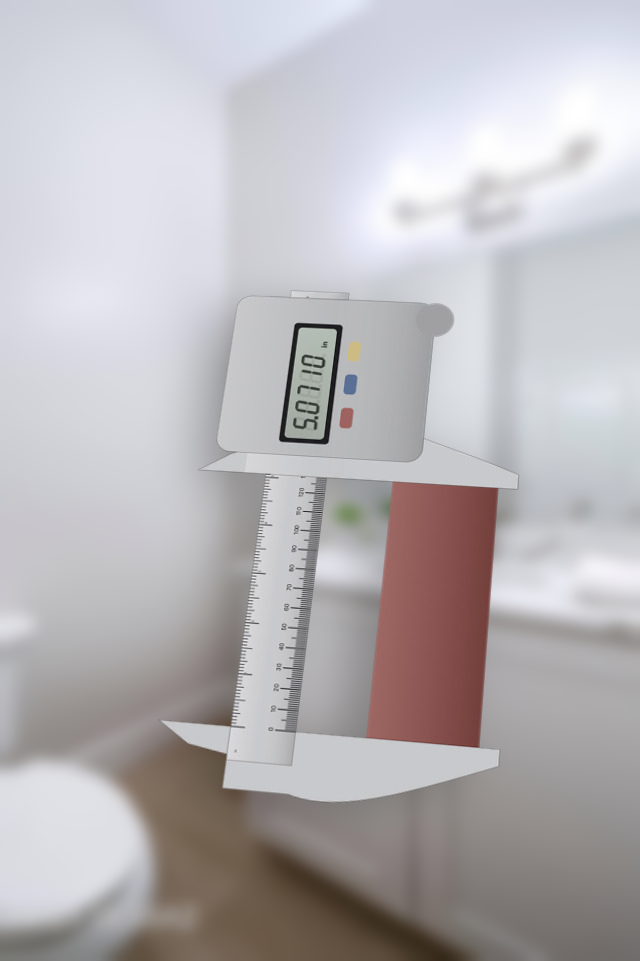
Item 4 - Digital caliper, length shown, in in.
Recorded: 5.0710 in
